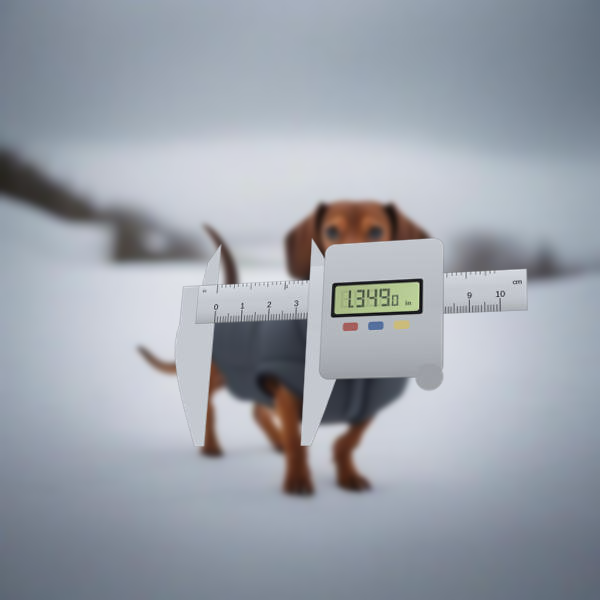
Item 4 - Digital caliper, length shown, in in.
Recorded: 1.3490 in
